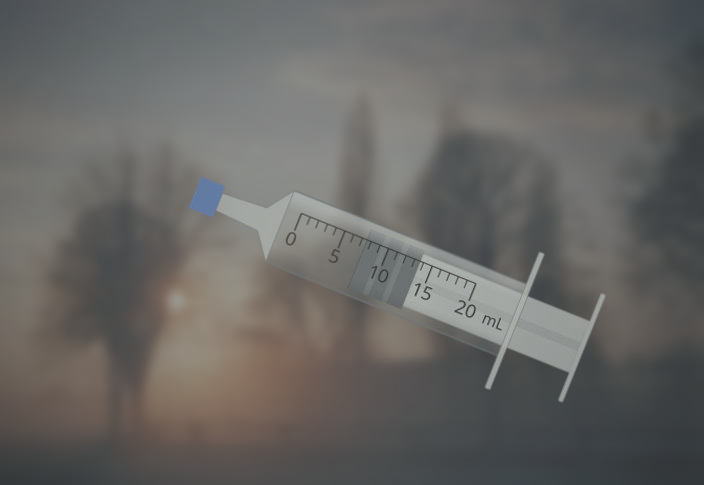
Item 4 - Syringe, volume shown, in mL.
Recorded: 7.5 mL
